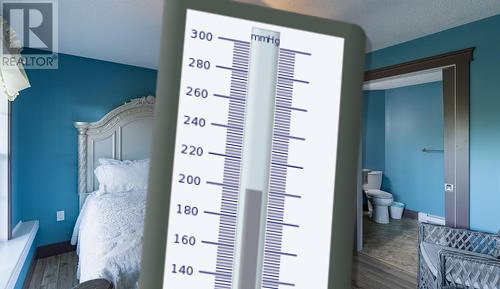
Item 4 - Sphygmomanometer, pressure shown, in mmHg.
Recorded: 200 mmHg
